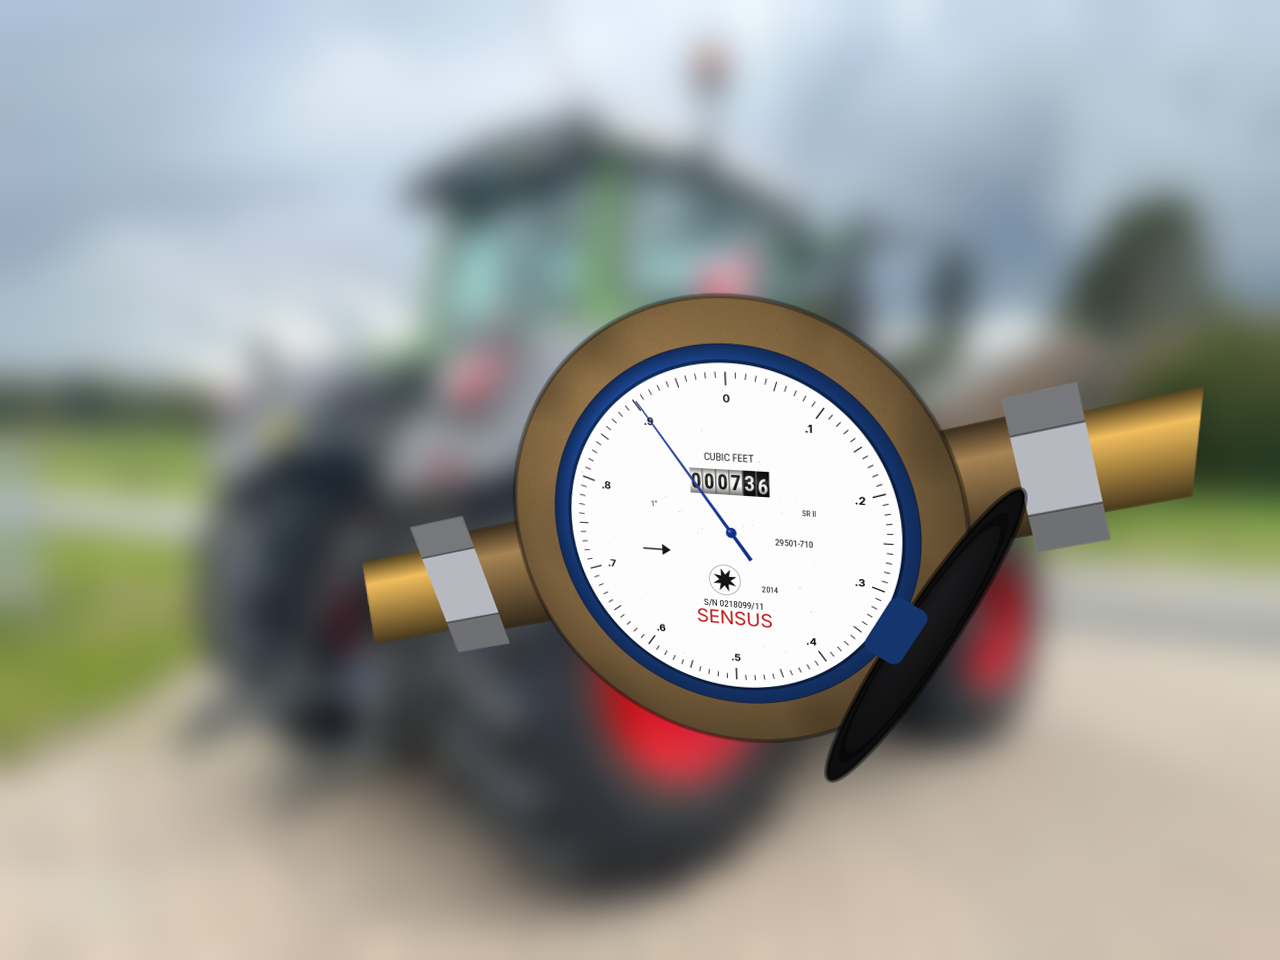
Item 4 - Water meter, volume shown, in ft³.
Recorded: 735.90 ft³
